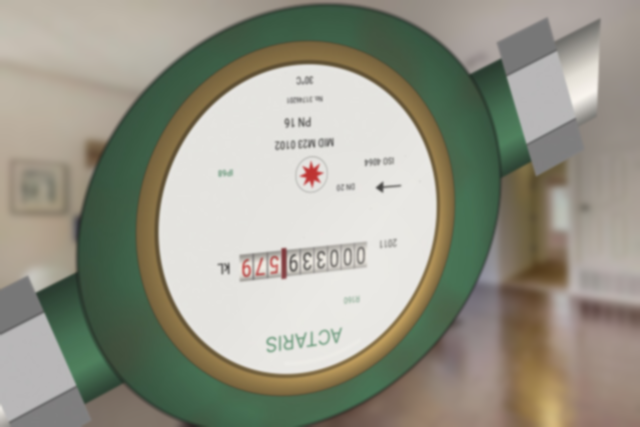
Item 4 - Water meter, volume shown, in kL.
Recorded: 339.579 kL
